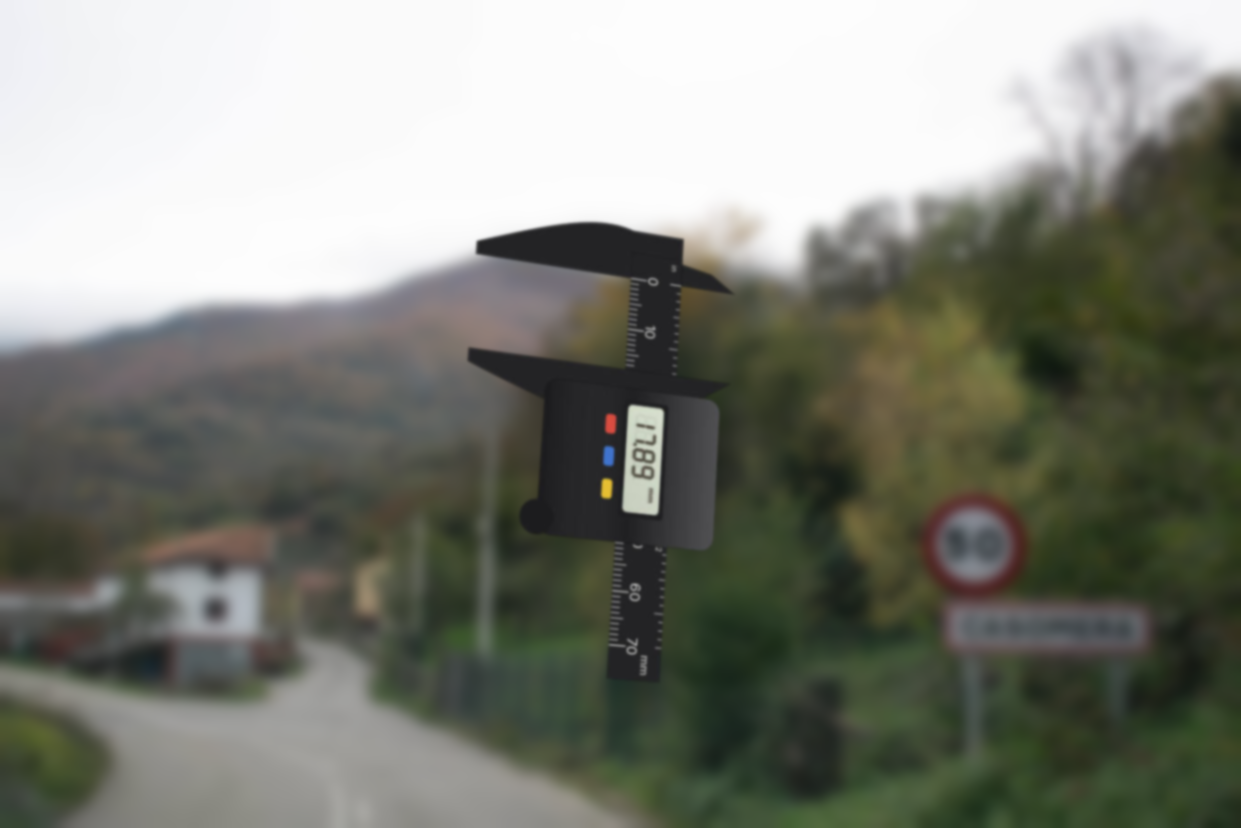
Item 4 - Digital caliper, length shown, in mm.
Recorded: 17.89 mm
